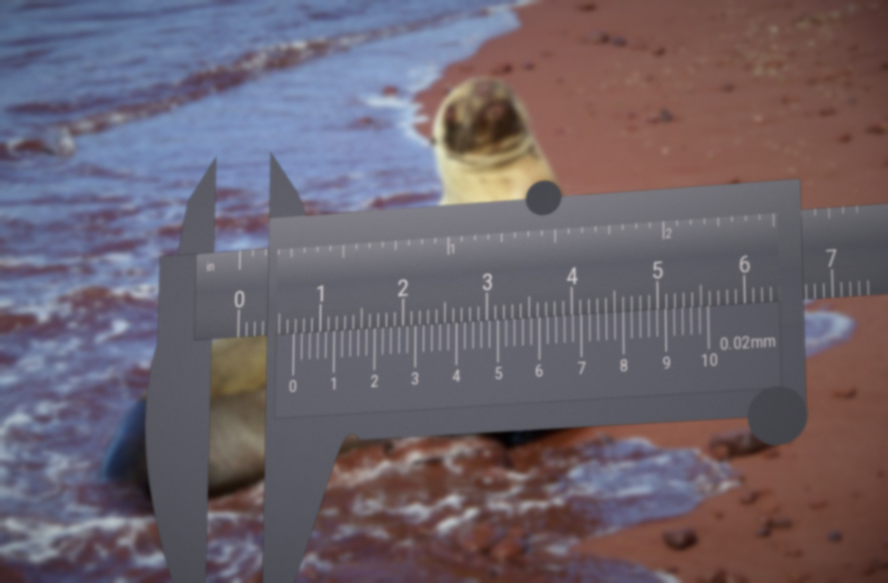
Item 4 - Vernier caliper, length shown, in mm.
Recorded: 6.8 mm
